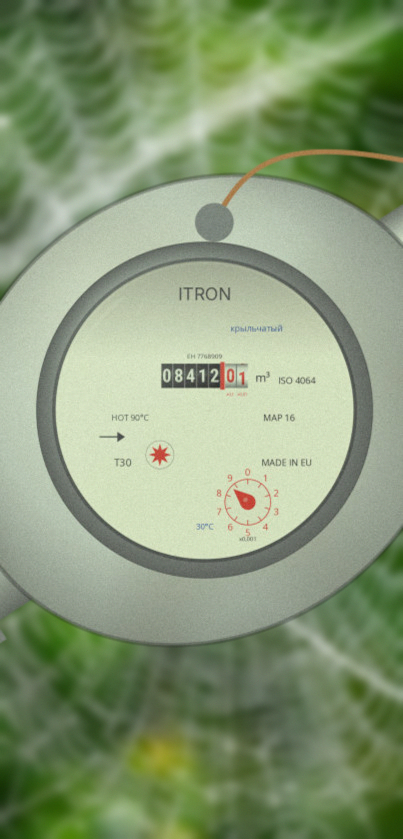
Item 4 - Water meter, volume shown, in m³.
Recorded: 8412.008 m³
